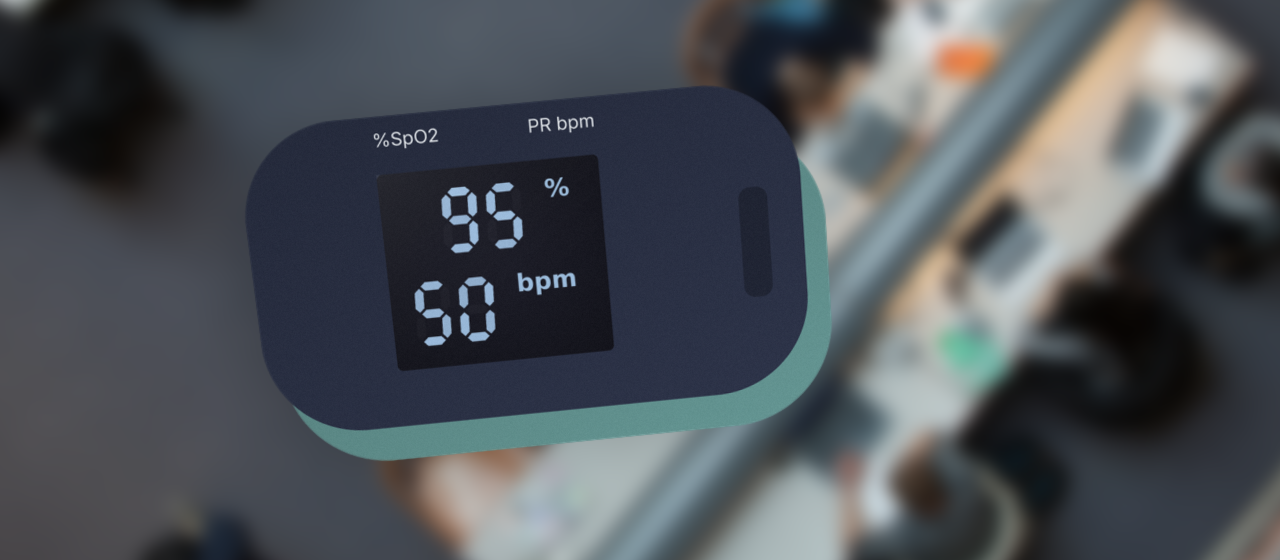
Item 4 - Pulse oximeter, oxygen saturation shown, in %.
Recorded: 95 %
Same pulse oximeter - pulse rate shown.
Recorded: 50 bpm
